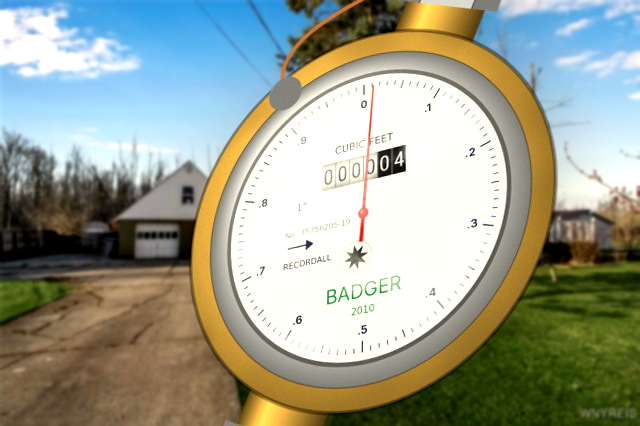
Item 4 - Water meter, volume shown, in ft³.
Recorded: 4.01 ft³
